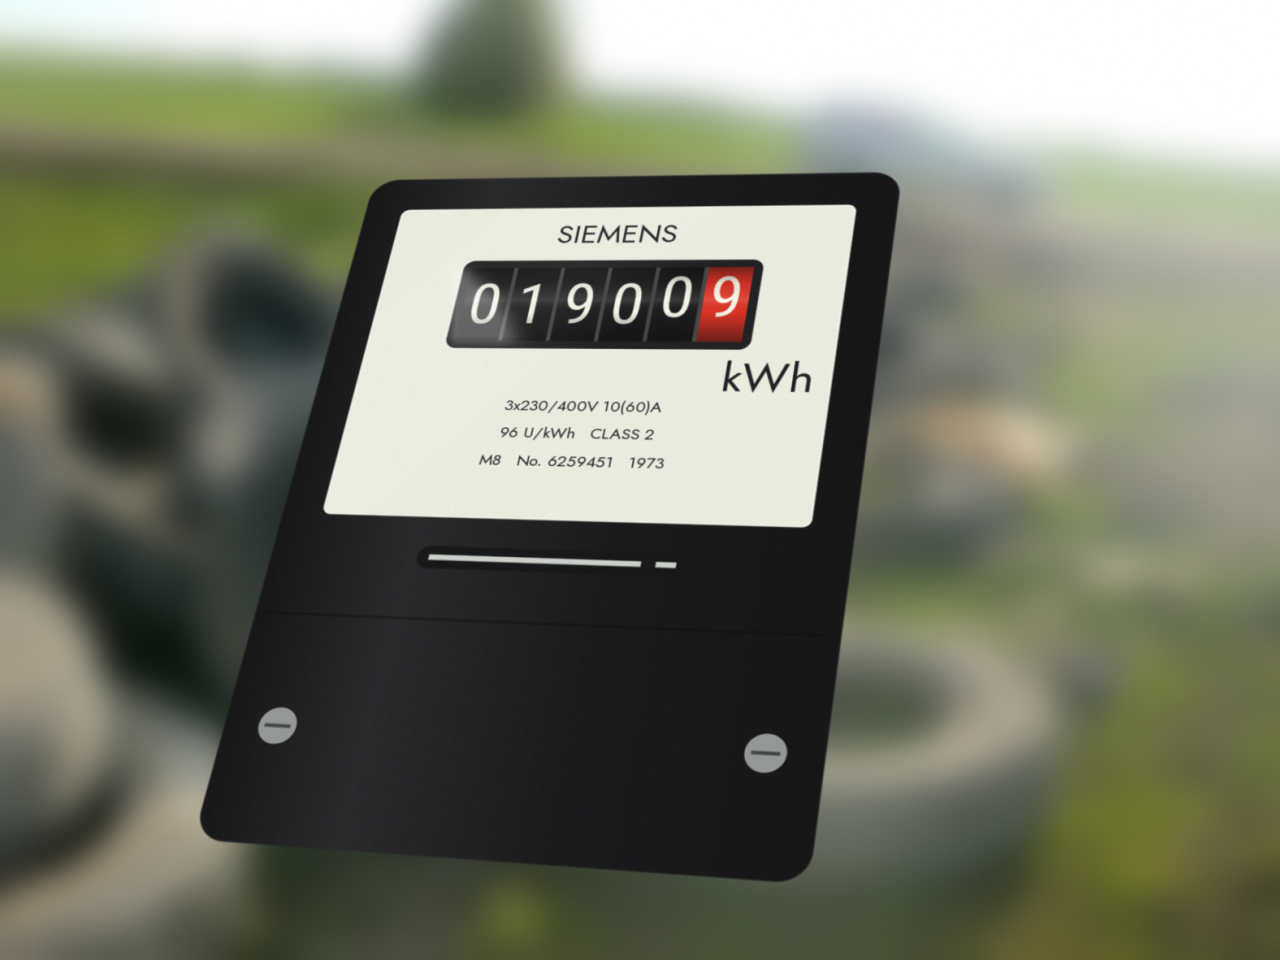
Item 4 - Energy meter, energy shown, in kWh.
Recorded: 1900.9 kWh
